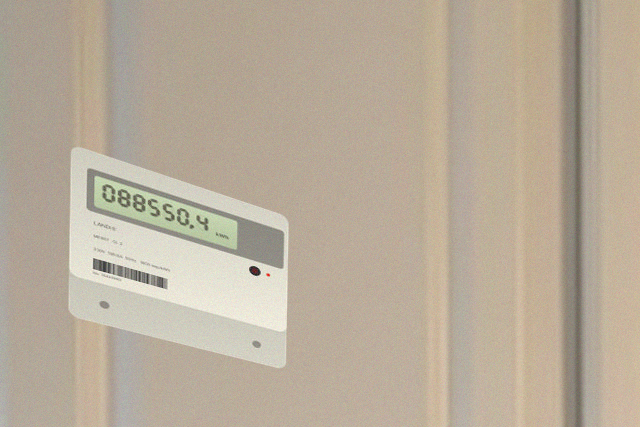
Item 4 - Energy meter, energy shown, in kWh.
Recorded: 88550.4 kWh
